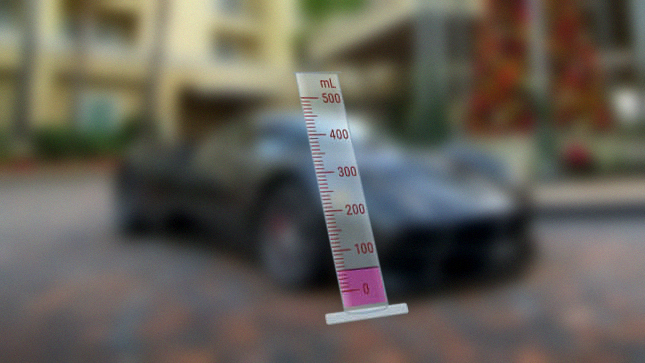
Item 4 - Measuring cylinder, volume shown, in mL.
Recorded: 50 mL
